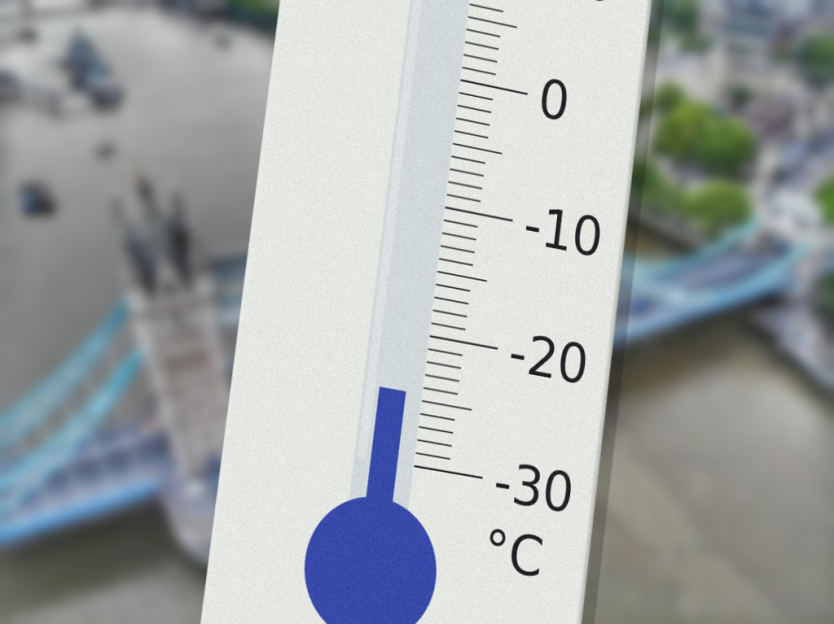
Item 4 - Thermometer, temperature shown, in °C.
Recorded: -24.5 °C
